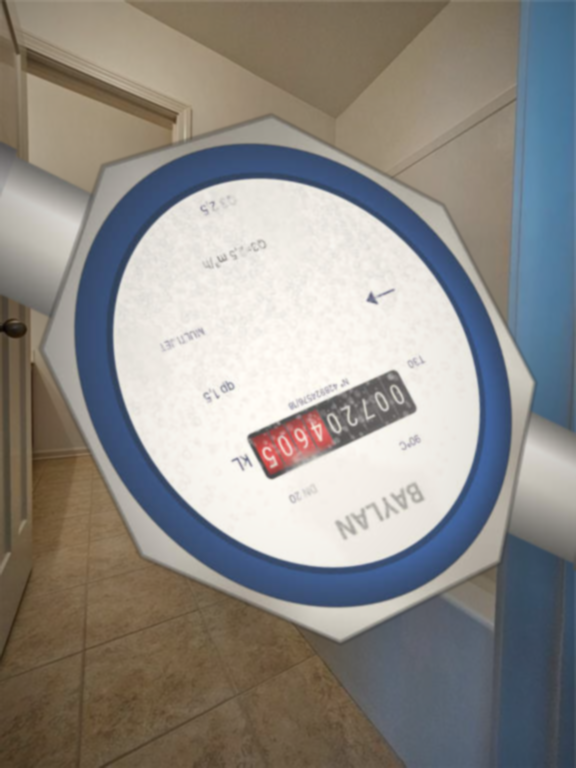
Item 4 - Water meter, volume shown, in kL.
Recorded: 720.4605 kL
